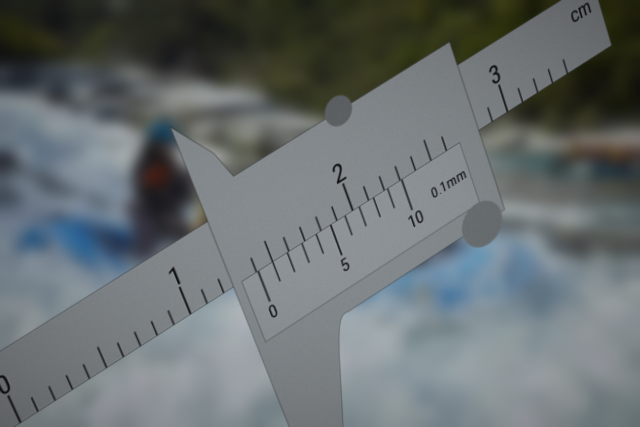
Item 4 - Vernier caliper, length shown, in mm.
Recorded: 14.1 mm
